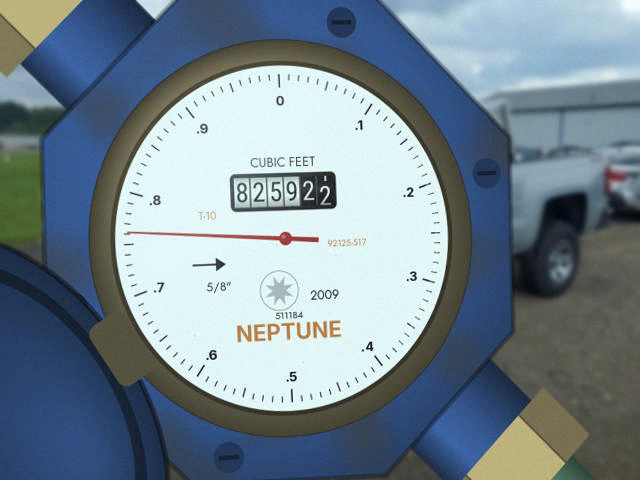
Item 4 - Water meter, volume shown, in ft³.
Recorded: 825921.76 ft³
